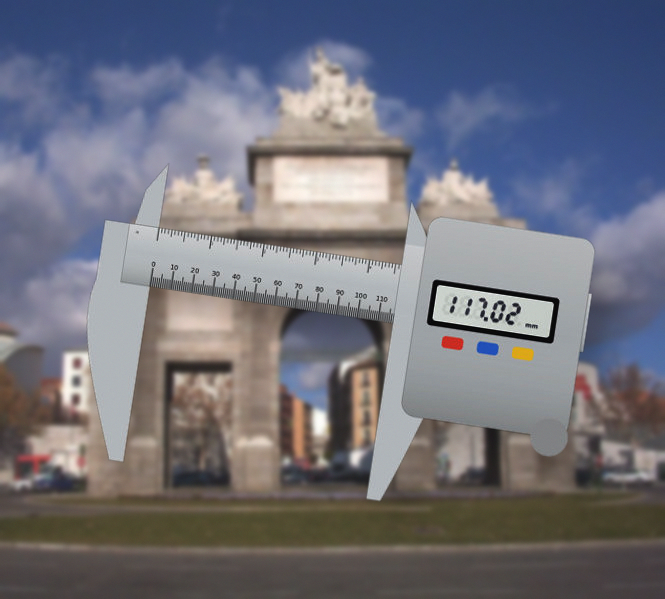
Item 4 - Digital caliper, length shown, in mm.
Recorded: 117.02 mm
